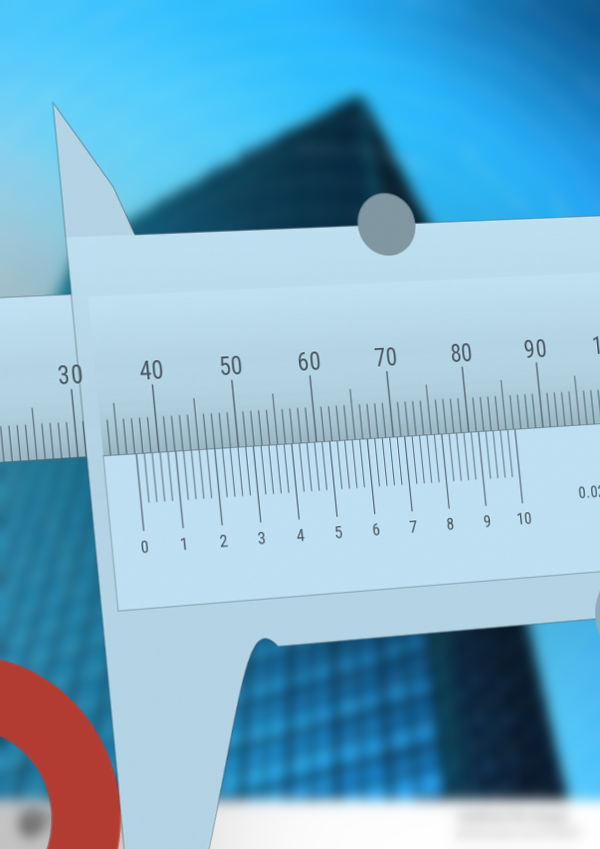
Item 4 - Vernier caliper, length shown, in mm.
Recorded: 37.2 mm
